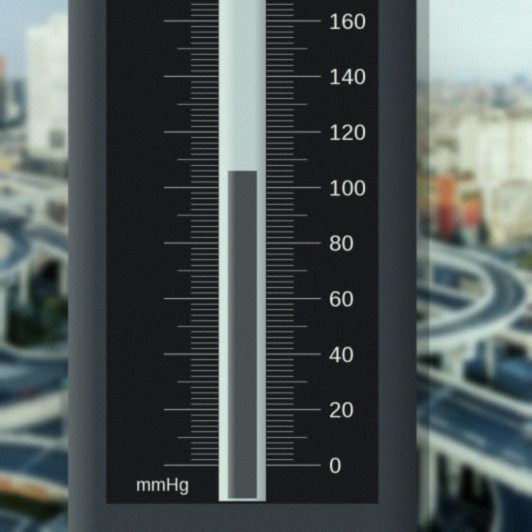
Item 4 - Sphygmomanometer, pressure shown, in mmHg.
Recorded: 106 mmHg
